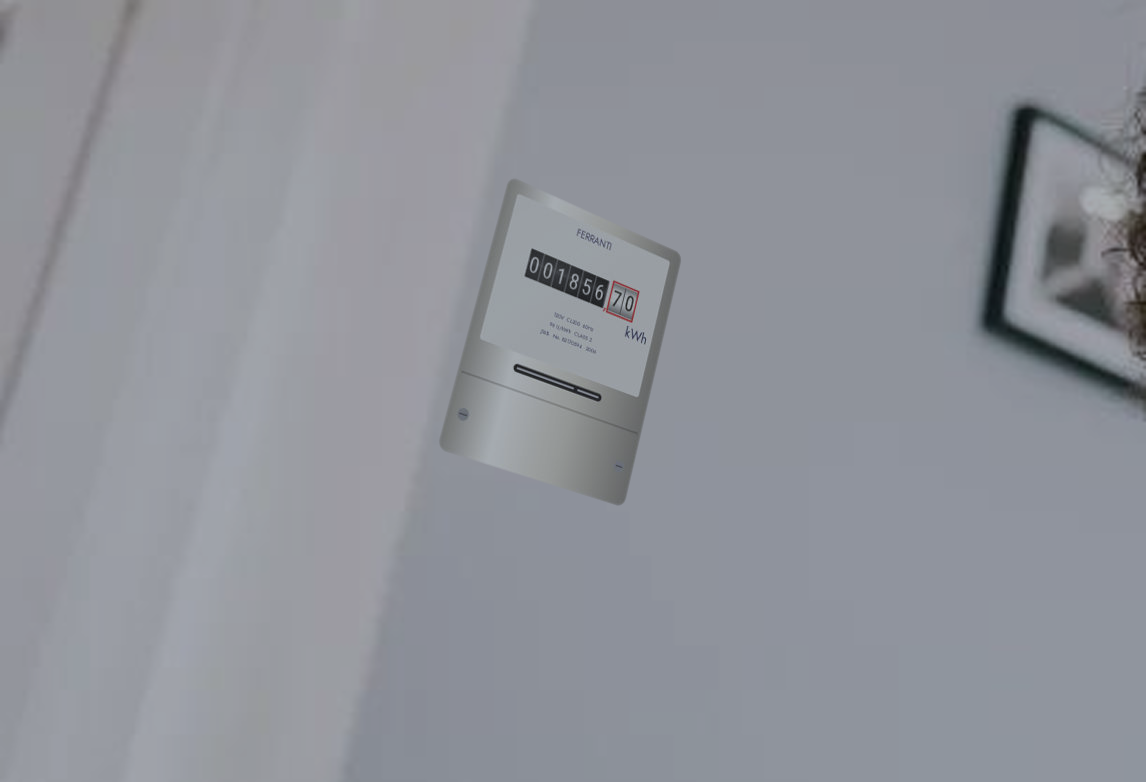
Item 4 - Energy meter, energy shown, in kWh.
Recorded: 1856.70 kWh
